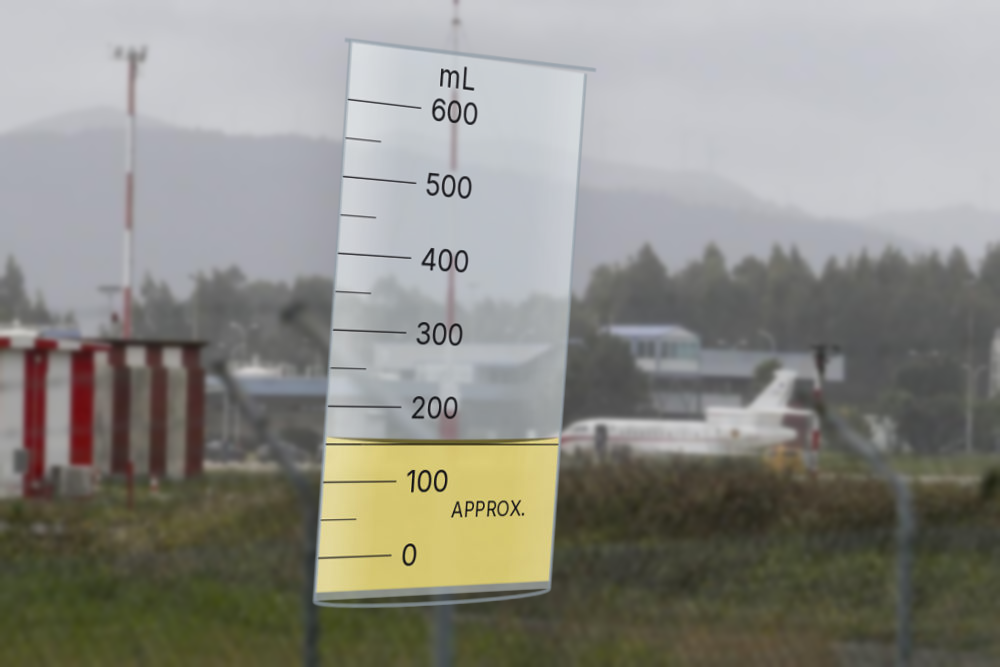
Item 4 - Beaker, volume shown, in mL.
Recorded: 150 mL
